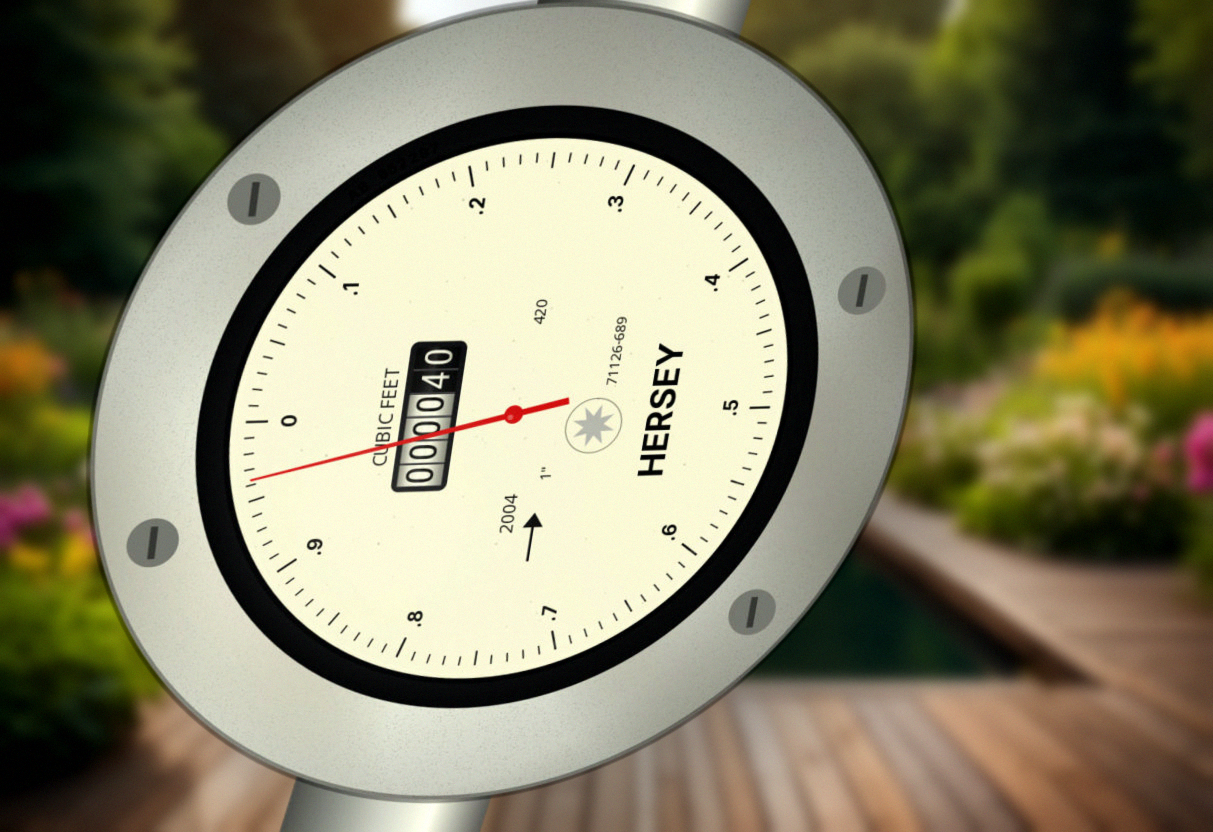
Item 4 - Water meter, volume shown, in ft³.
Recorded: 39.96 ft³
